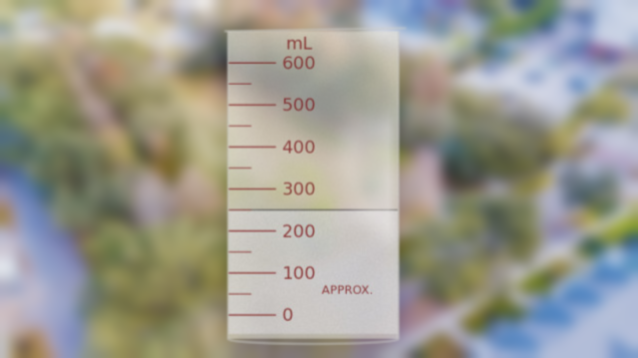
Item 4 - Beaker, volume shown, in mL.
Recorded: 250 mL
